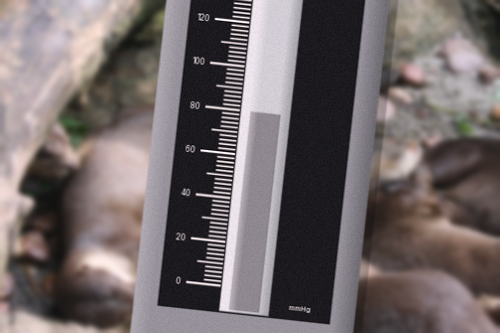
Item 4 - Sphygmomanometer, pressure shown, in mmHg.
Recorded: 80 mmHg
